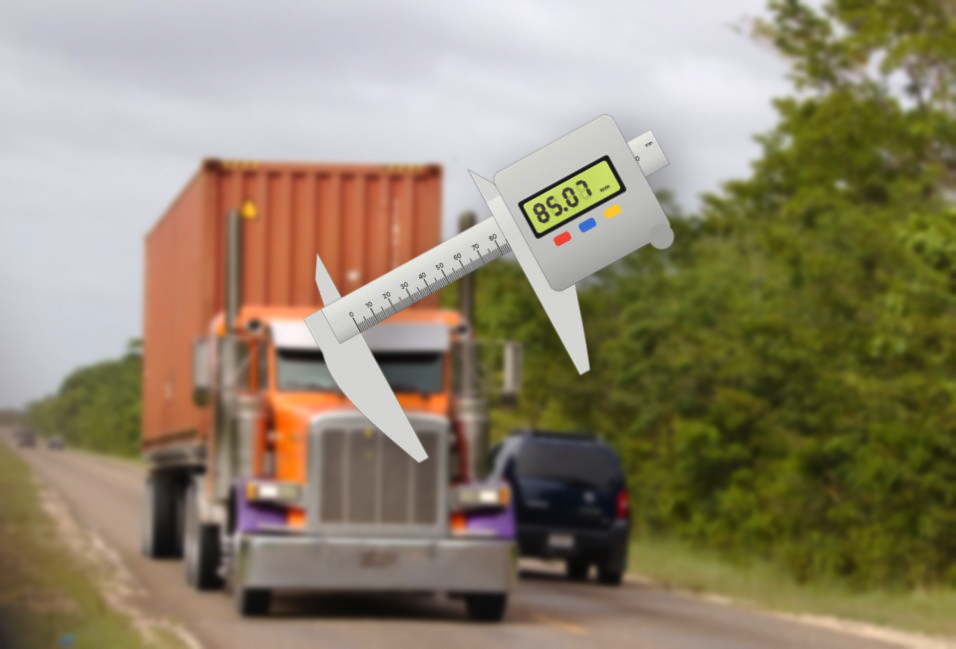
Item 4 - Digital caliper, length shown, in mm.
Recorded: 85.07 mm
